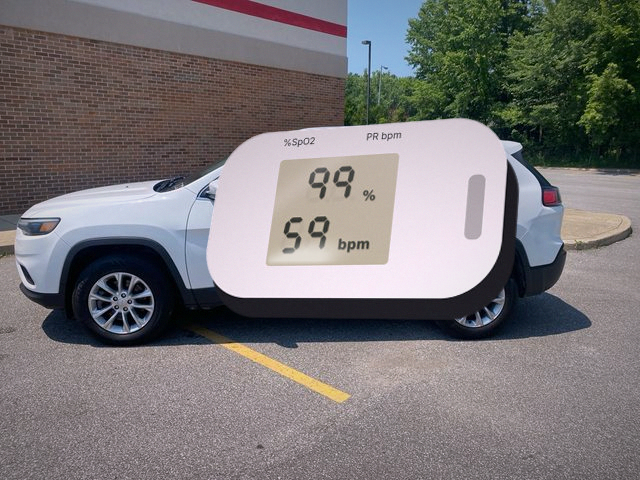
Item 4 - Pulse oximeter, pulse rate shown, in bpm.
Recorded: 59 bpm
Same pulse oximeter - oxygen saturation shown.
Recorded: 99 %
